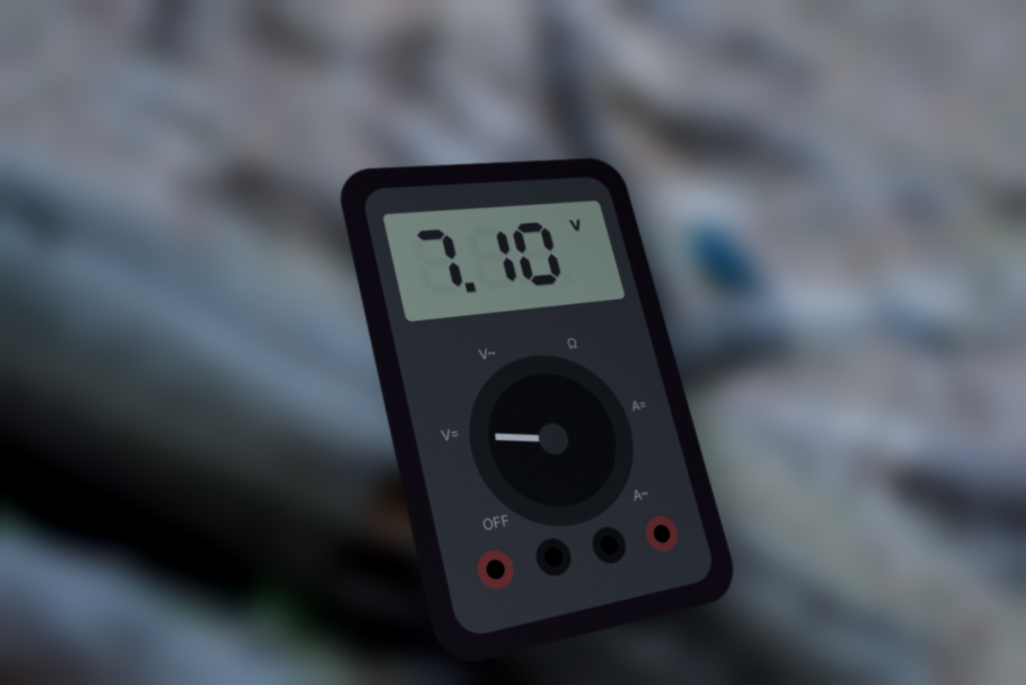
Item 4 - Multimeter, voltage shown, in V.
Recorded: 7.10 V
